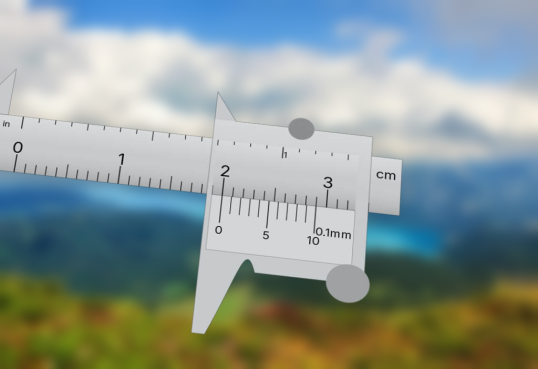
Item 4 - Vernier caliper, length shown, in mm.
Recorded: 20.0 mm
